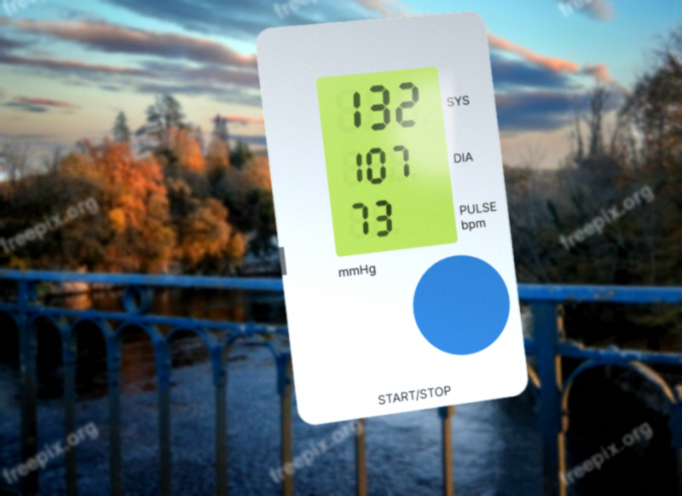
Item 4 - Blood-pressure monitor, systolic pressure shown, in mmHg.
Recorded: 132 mmHg
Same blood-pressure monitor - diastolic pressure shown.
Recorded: 107 mmHg
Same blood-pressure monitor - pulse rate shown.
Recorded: 73 bpm
